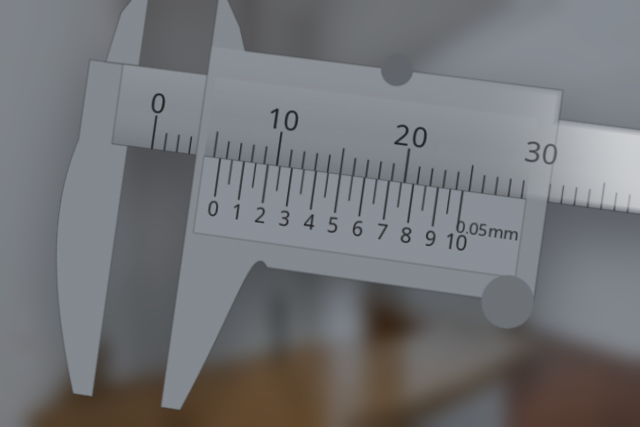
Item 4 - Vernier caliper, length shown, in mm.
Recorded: 5.5 mm
